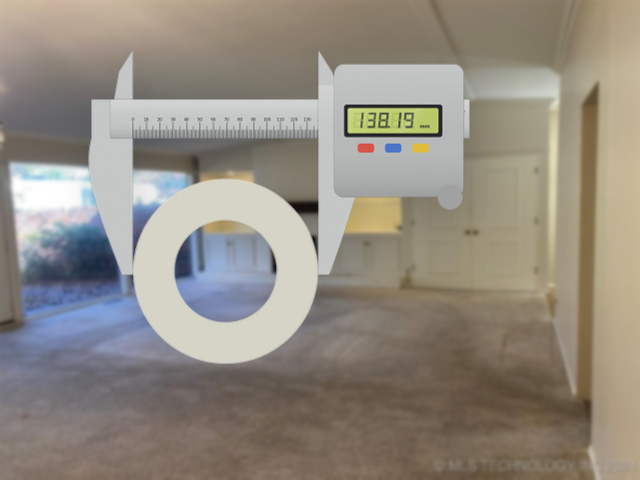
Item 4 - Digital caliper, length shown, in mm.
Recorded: 138.19 mm
